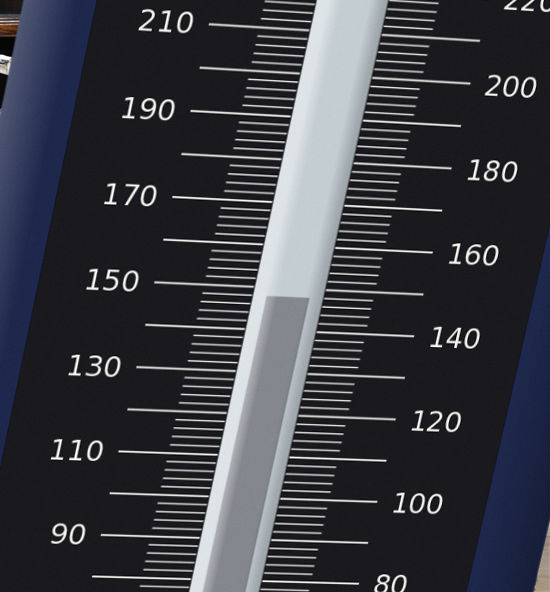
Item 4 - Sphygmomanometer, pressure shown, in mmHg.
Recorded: 148 mmHg
